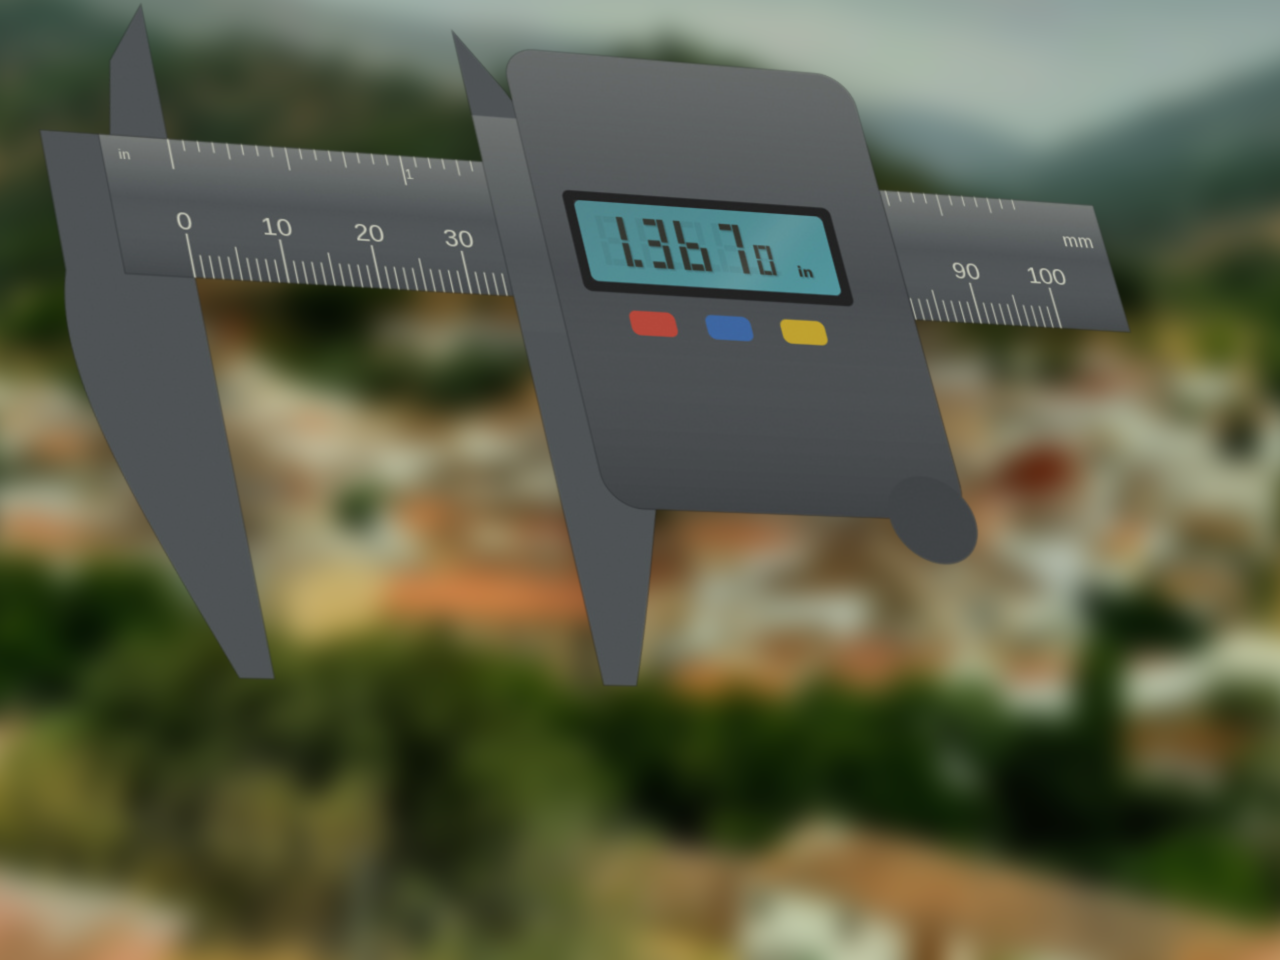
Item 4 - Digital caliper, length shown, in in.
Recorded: 1.3670 in
